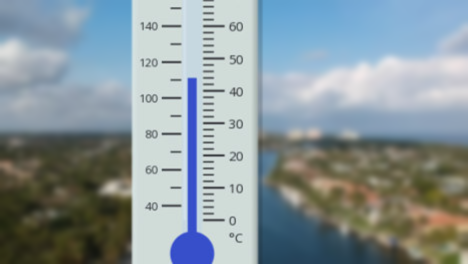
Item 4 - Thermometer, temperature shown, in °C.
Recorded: 44 °C
